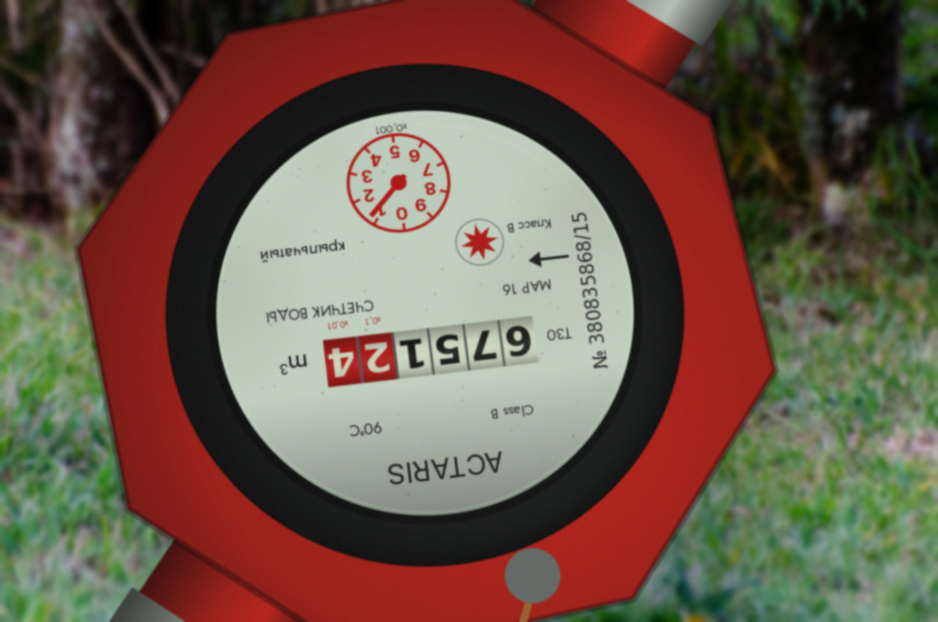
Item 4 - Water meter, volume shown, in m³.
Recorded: 6751.241 m³
